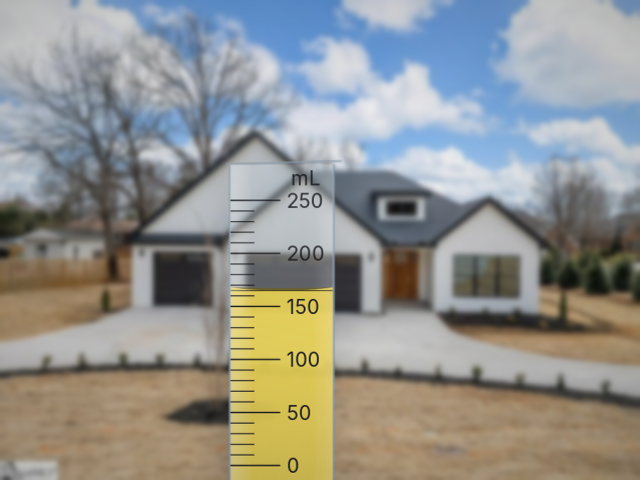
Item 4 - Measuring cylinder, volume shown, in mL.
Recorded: 165 mL
